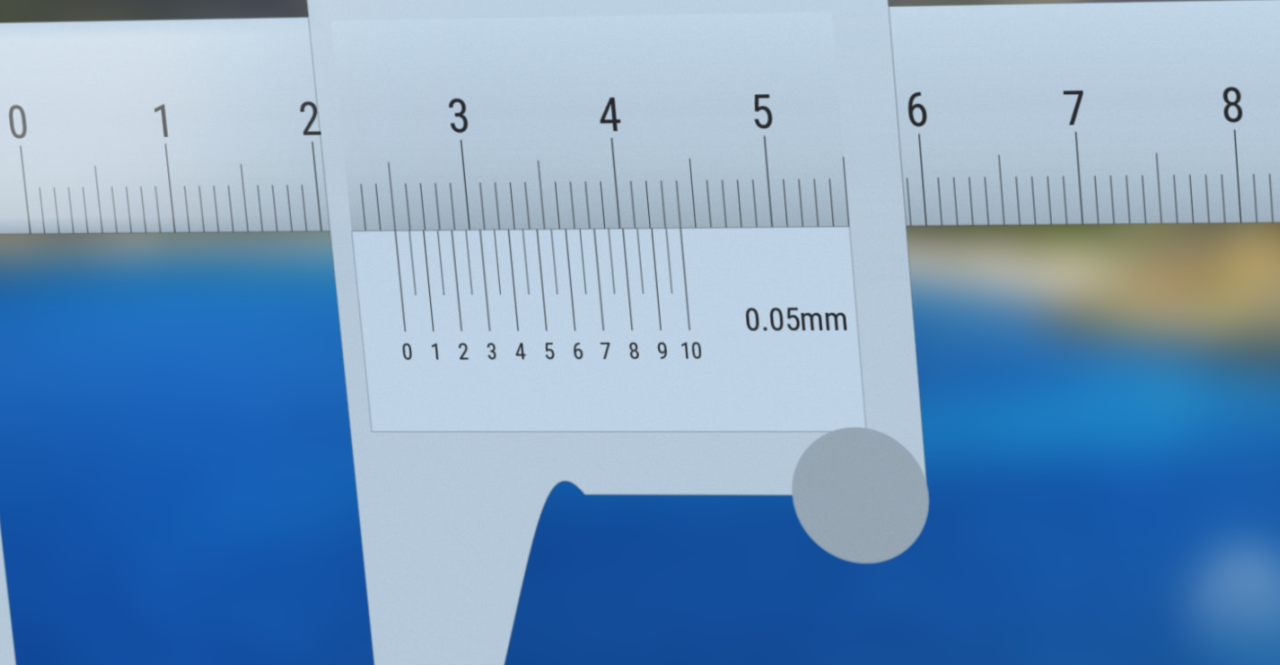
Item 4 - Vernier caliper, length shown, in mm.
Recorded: 25.0 mm
